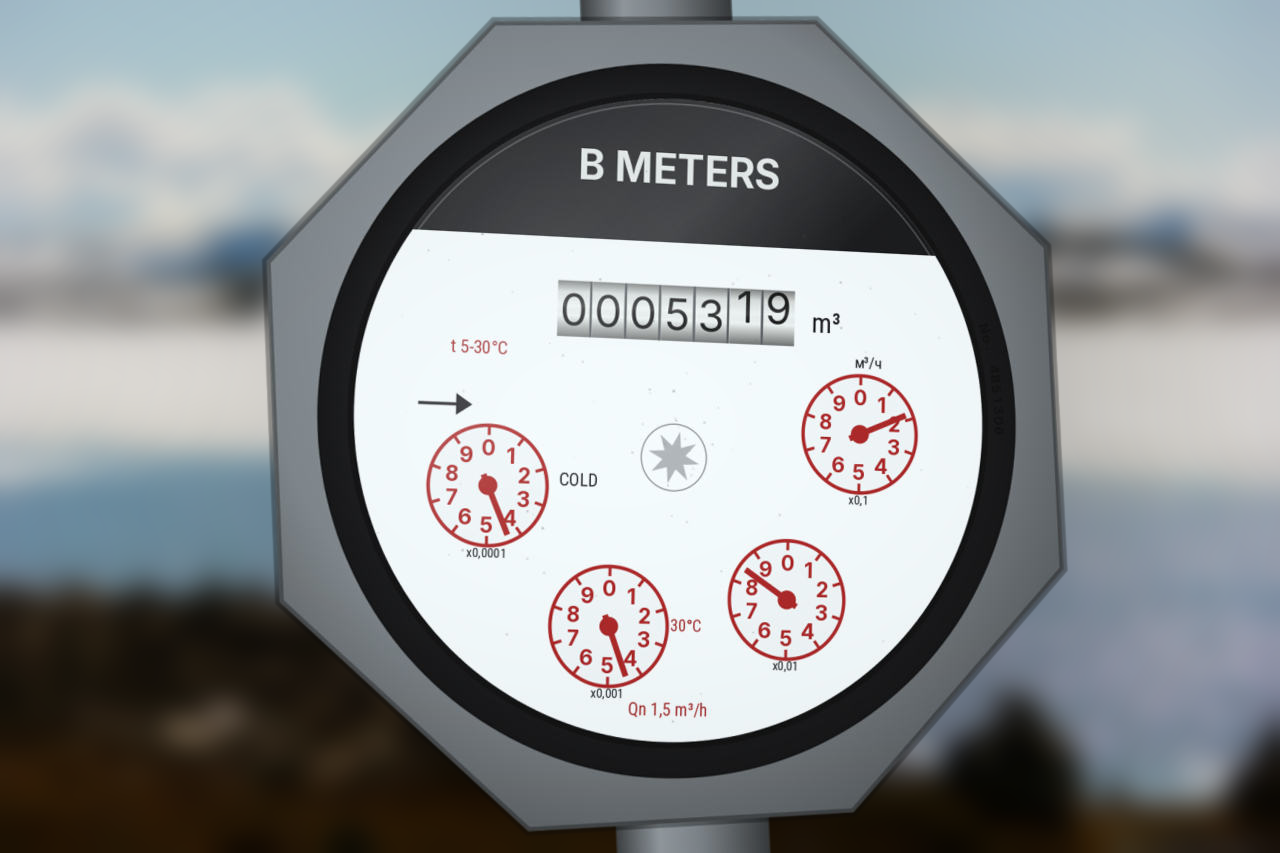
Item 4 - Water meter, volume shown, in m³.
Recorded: 5319.1844 m³
